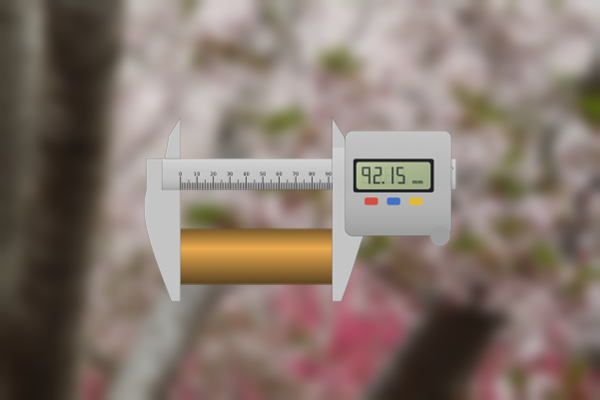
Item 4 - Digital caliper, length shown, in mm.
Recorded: 92.15 mm
